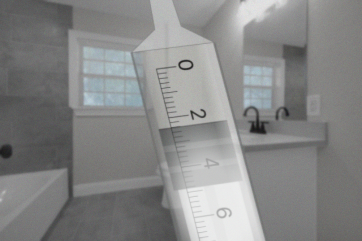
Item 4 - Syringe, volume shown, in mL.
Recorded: 2.4 mL
